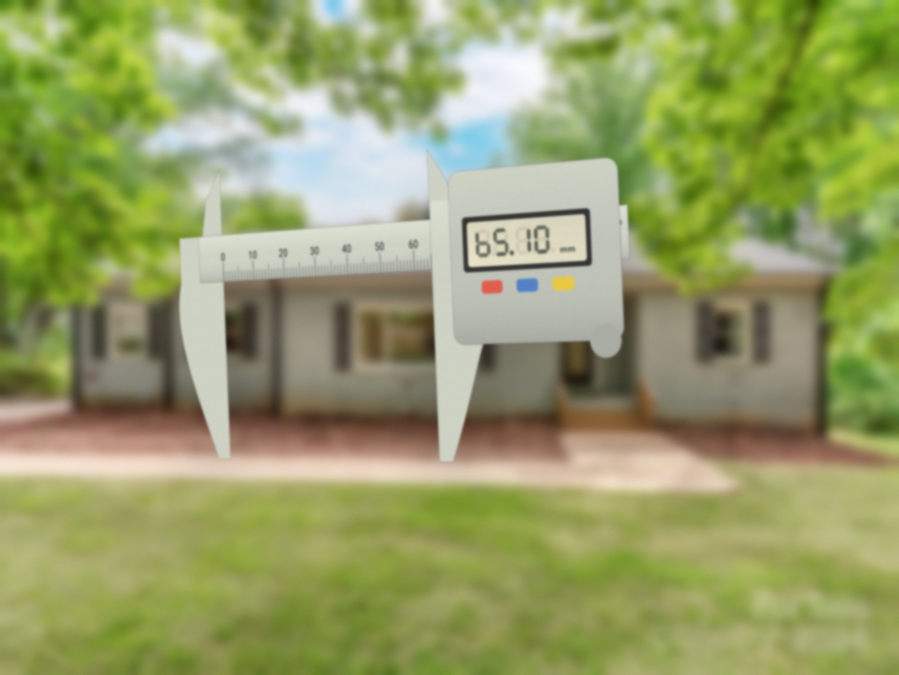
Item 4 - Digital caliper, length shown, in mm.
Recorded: 65.10 mm
